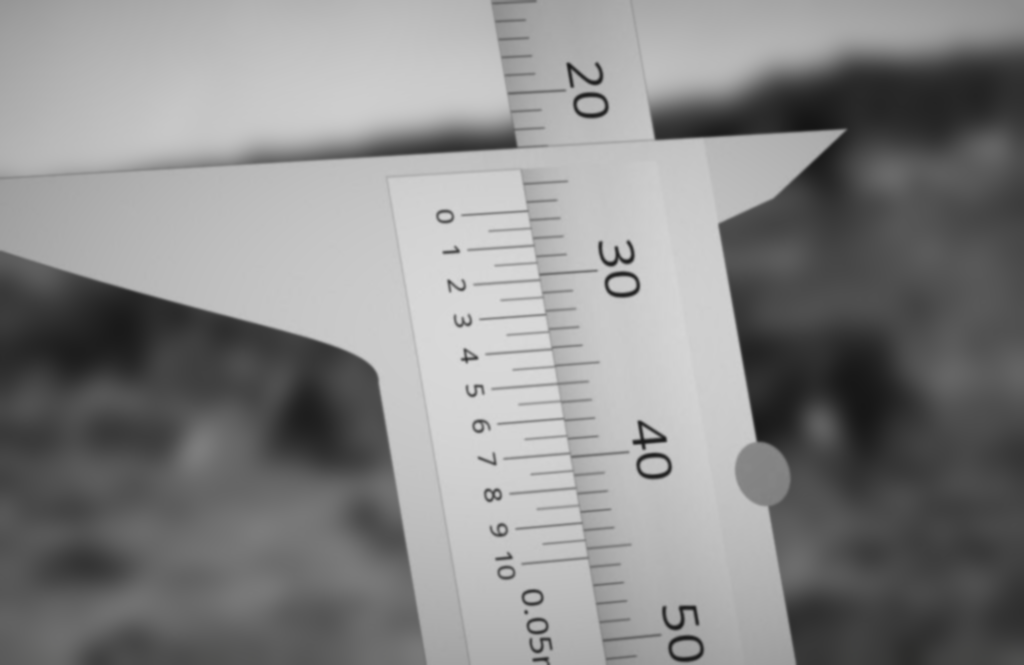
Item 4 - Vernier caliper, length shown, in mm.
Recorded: 26.5 mm
